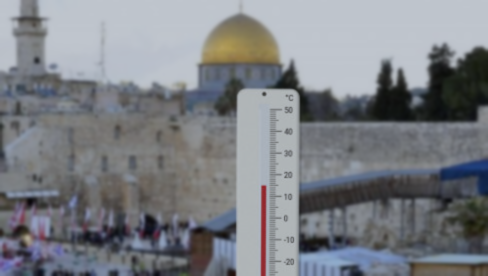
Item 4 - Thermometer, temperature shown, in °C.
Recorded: 15 °C
